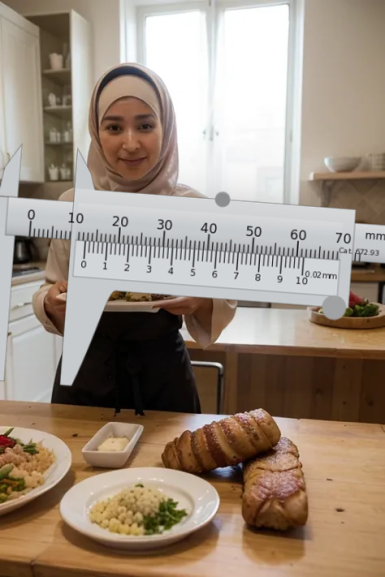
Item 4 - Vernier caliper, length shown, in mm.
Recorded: 12.5 mm
